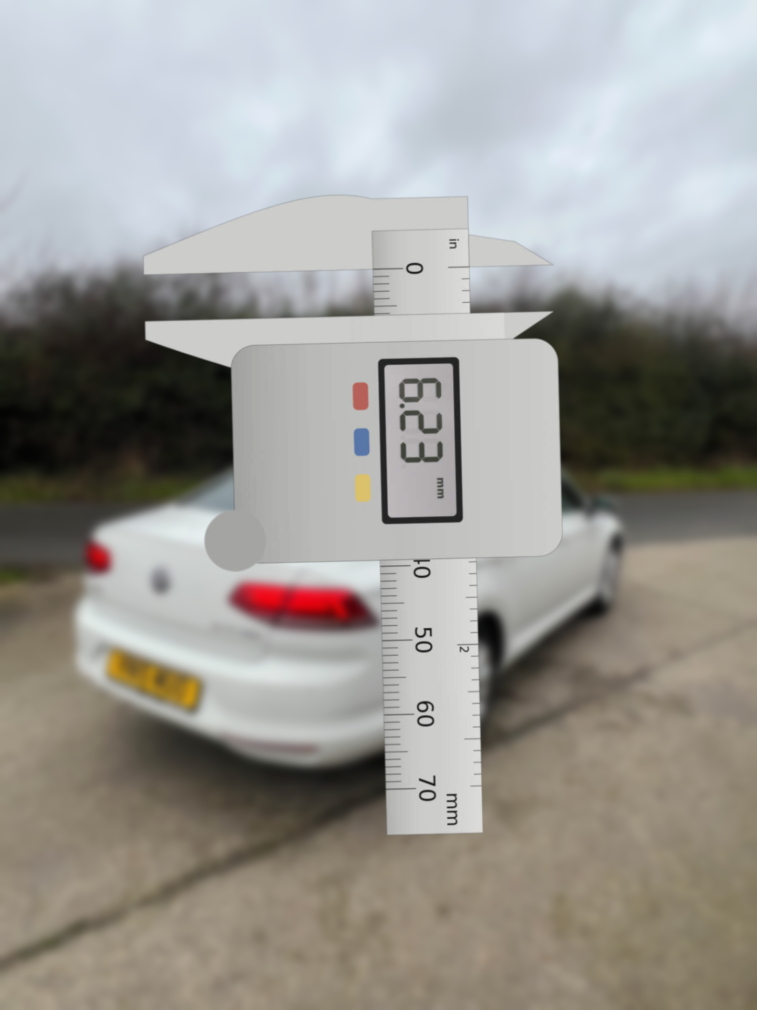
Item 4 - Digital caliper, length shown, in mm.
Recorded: 6.23 mm
